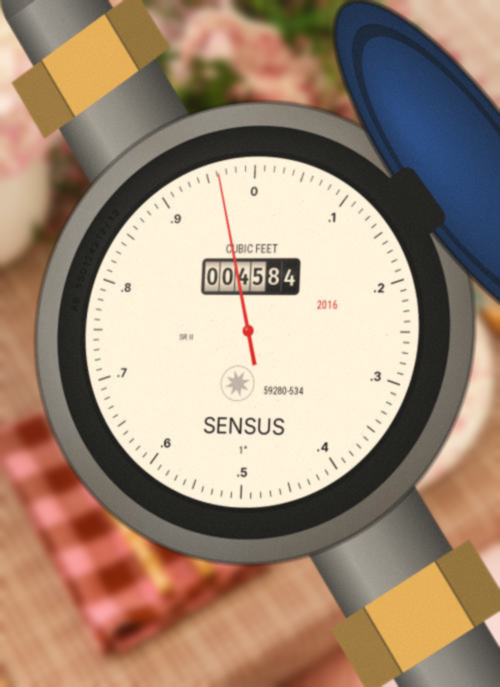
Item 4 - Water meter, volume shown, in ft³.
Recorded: 4583.96 ft³
